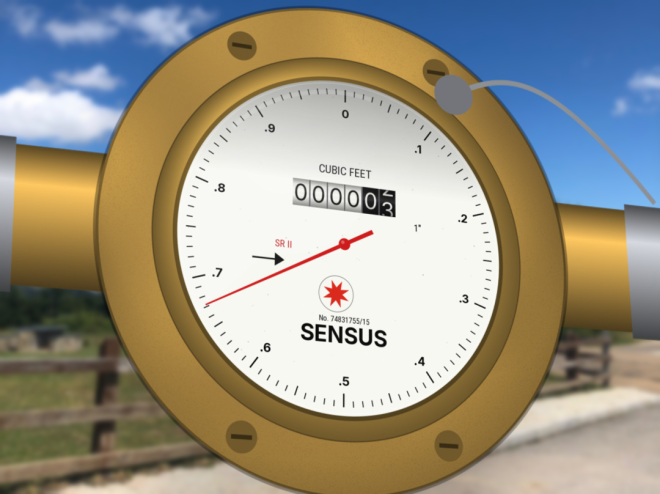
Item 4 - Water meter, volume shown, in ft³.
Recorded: 2.67 ft³
